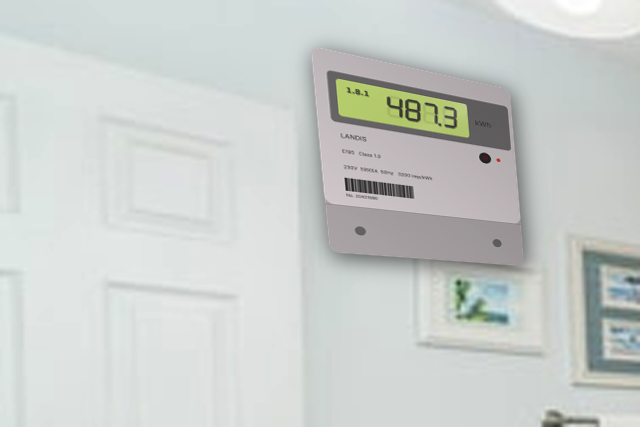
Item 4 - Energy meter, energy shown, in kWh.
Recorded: 487.3 kWh
